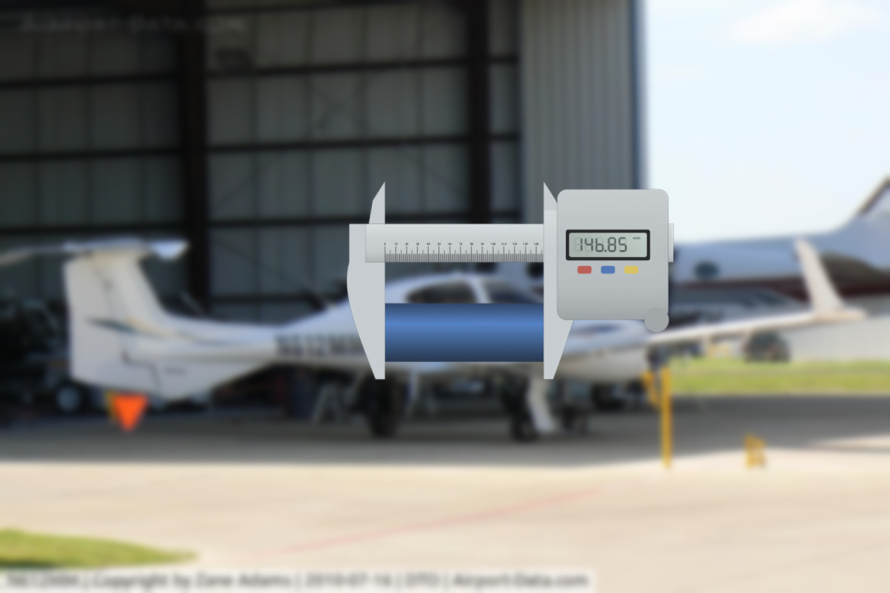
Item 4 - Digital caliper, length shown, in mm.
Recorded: 146.85 mm
